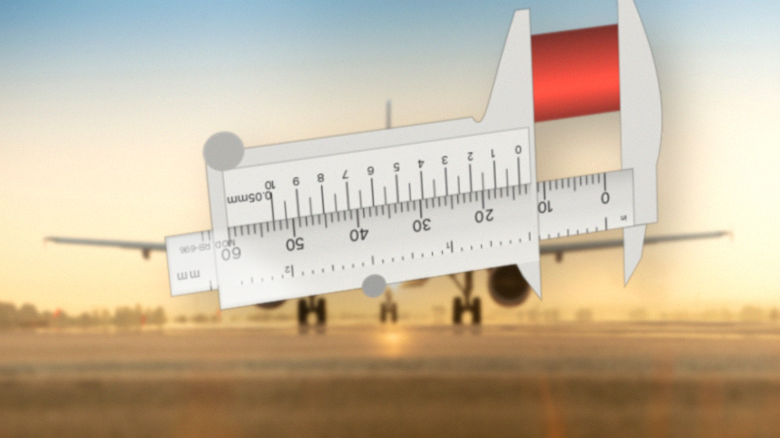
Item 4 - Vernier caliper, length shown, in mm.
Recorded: 14.0 mm
